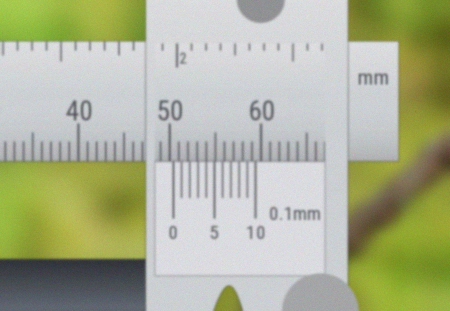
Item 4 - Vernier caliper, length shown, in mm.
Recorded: 50.4 mm
